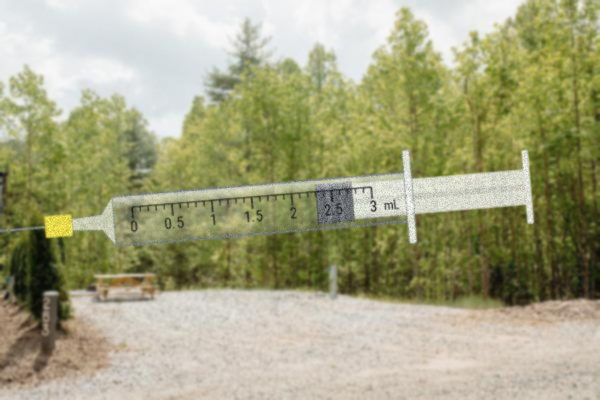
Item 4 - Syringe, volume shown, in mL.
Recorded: 2.3 mL
